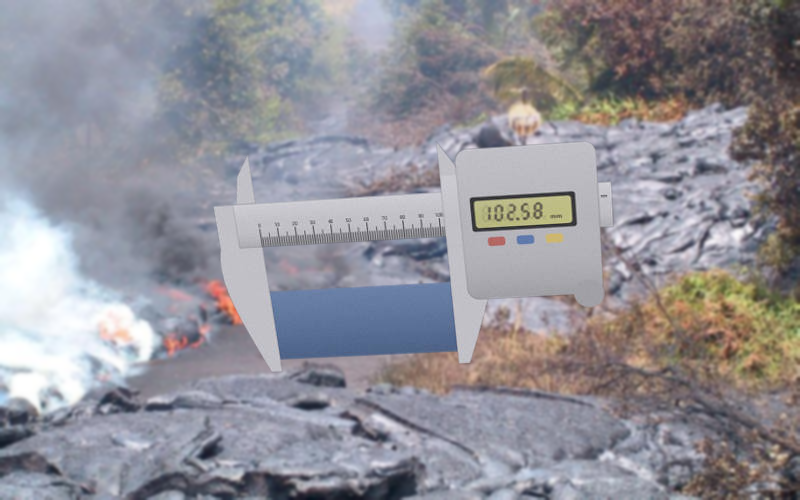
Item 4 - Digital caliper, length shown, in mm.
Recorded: 102.58 mm
